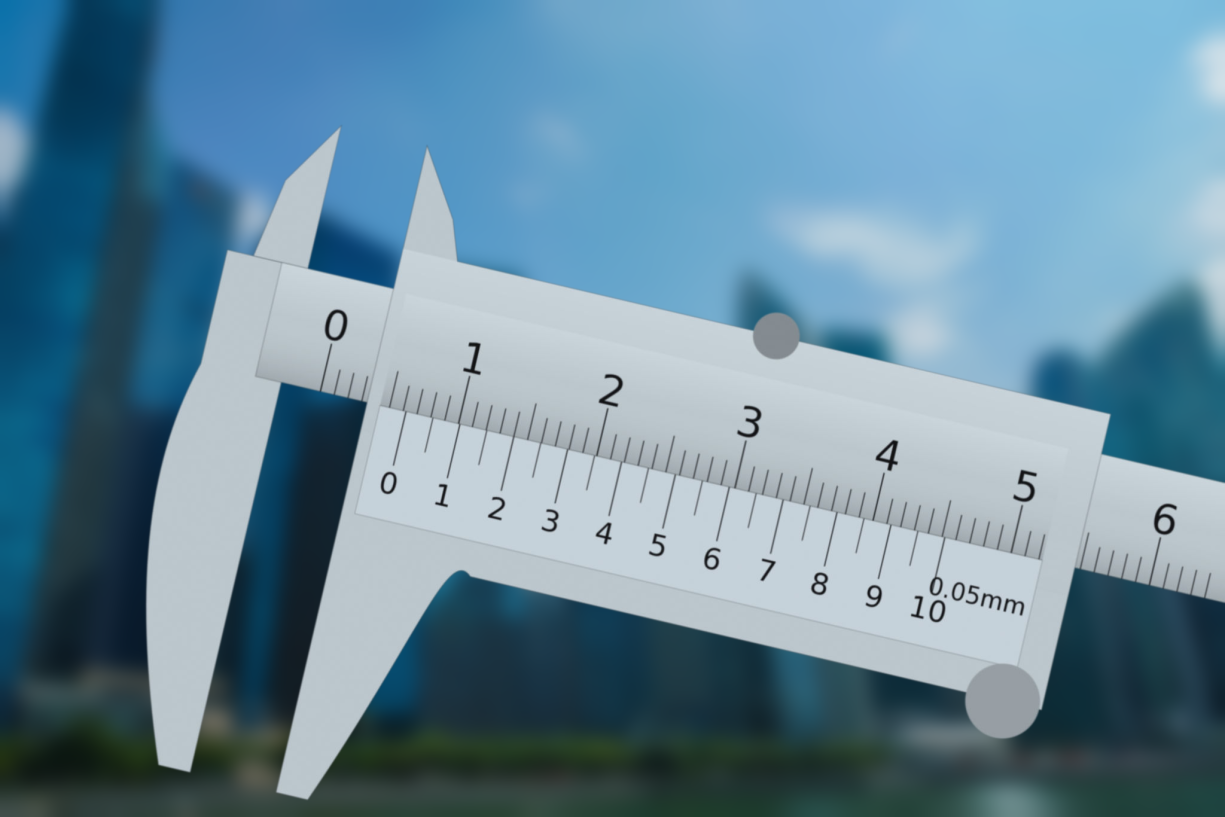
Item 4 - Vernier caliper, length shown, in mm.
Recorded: 6.2 mm
